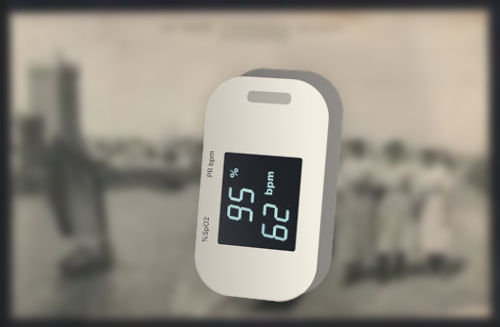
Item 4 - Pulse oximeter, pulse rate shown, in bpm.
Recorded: 62 bpm
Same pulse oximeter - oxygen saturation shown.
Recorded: 95 %
